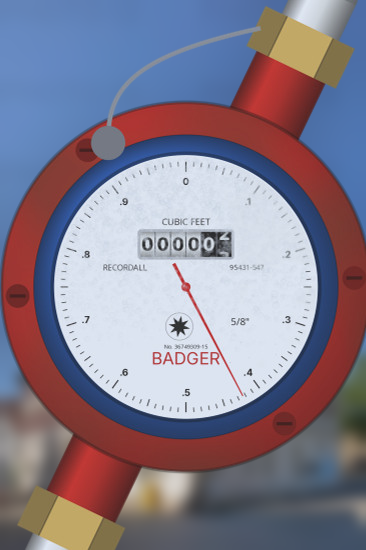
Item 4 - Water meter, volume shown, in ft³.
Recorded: 2.42 ft³
